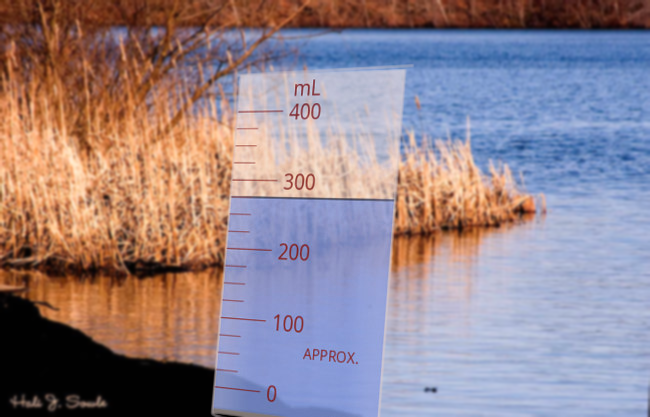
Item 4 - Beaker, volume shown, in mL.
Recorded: 275 mL
